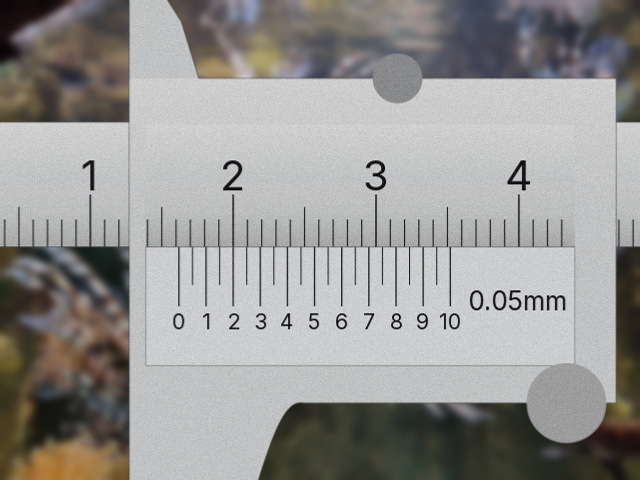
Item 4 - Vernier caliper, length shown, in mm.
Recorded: 16.2 mm
